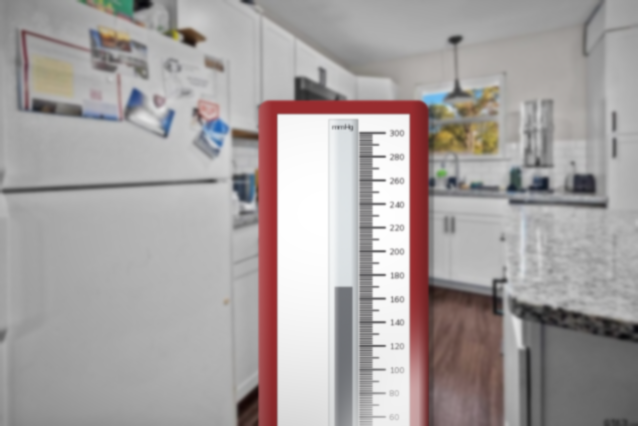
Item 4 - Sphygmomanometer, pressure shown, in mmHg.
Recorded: 170 mmHg
